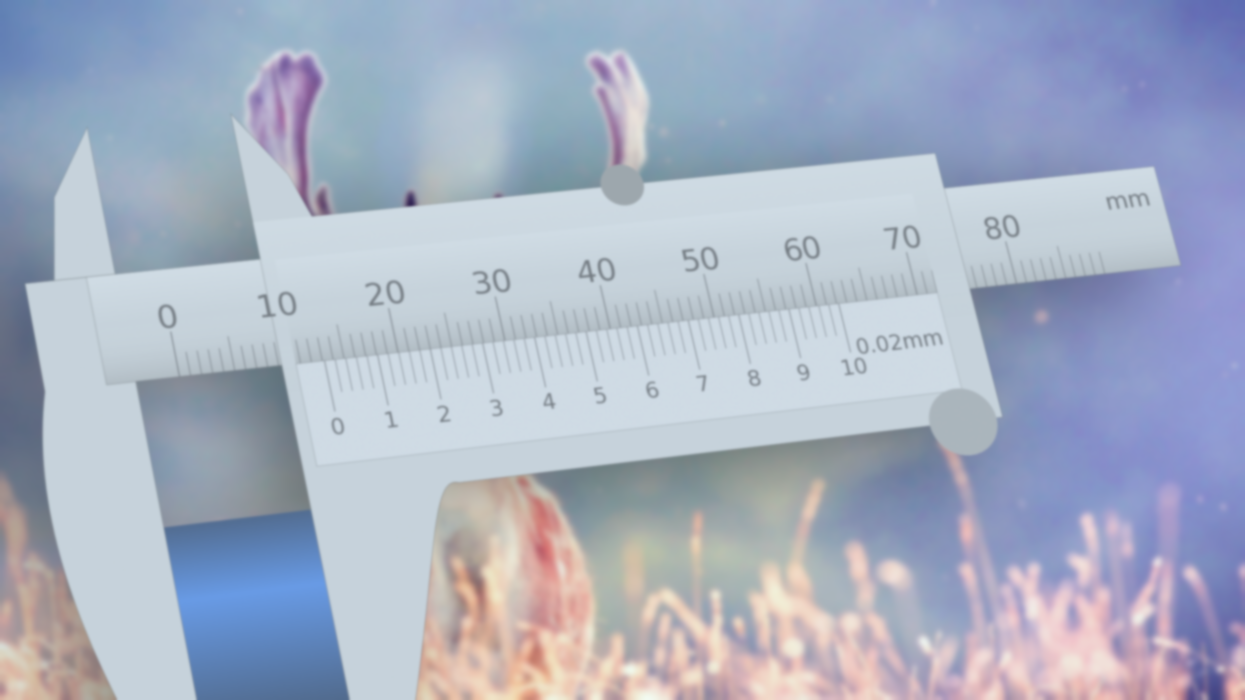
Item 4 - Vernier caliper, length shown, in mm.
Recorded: 13.2 mm
